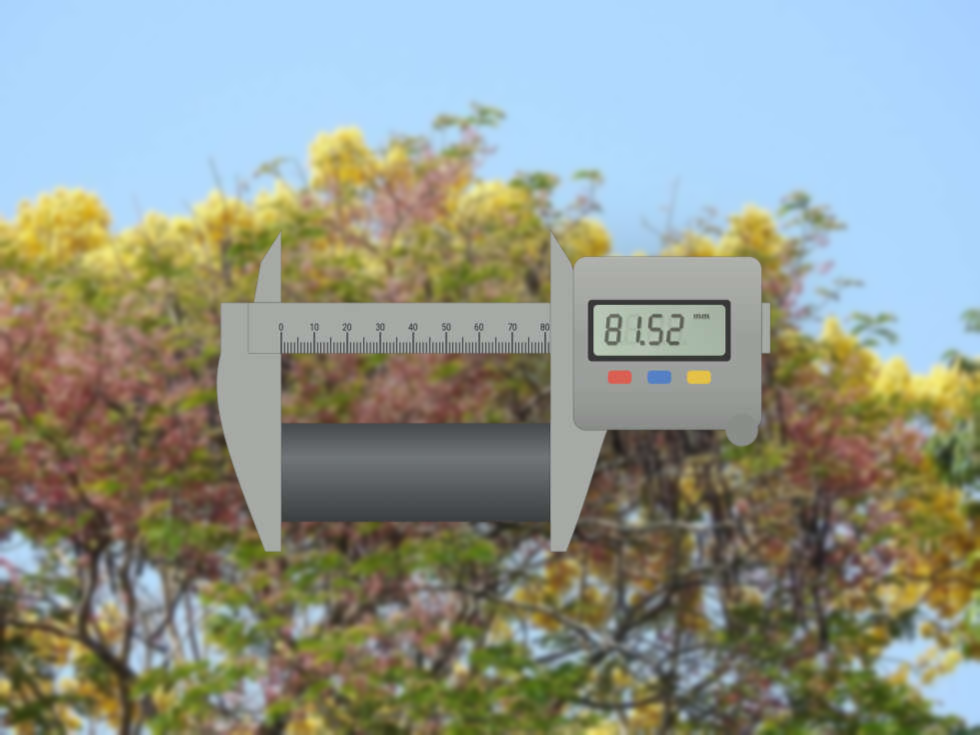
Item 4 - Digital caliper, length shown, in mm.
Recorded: 81.52 mm
